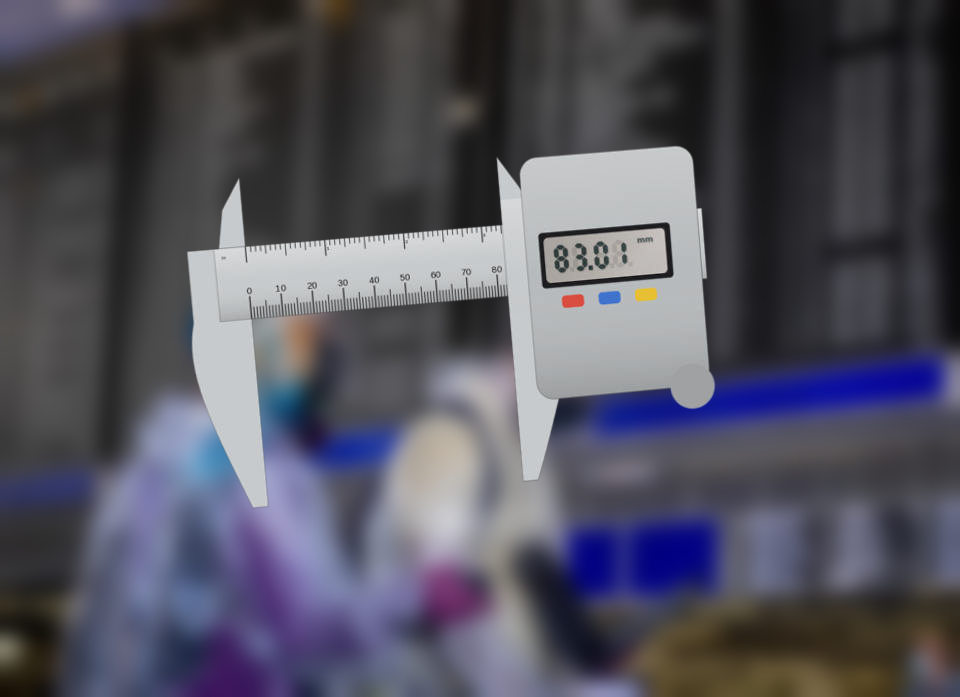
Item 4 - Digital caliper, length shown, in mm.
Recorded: 83.01 mm
